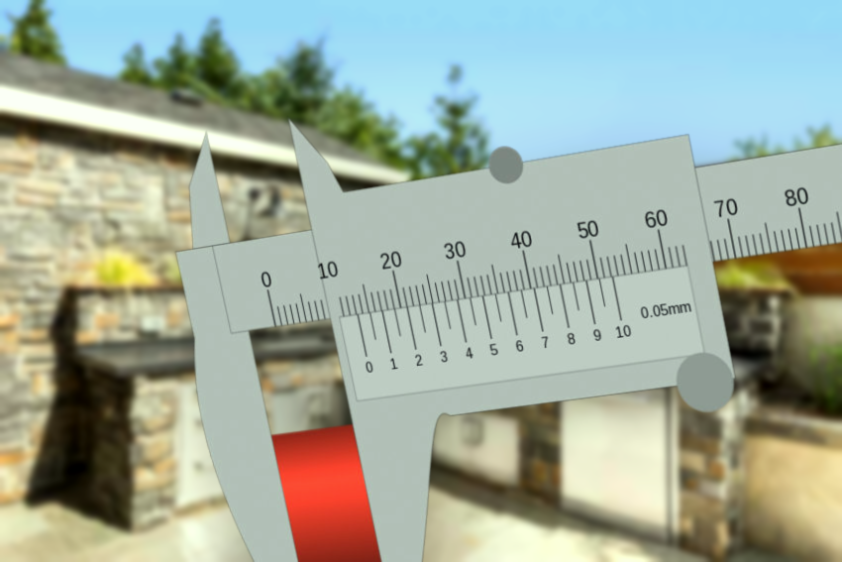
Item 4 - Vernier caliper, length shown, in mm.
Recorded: 13.2 mm
